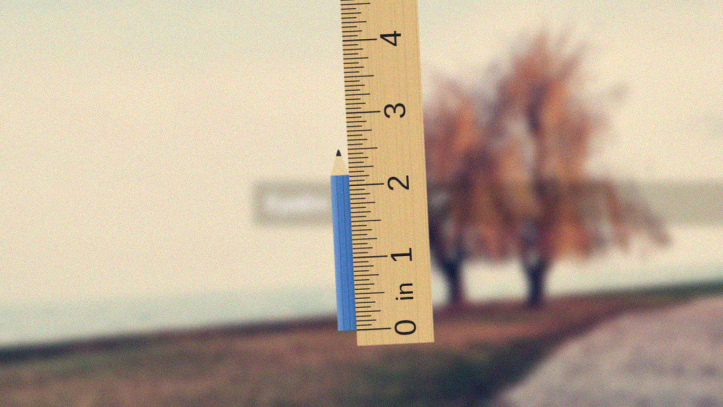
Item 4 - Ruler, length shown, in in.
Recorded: 2.5 in
